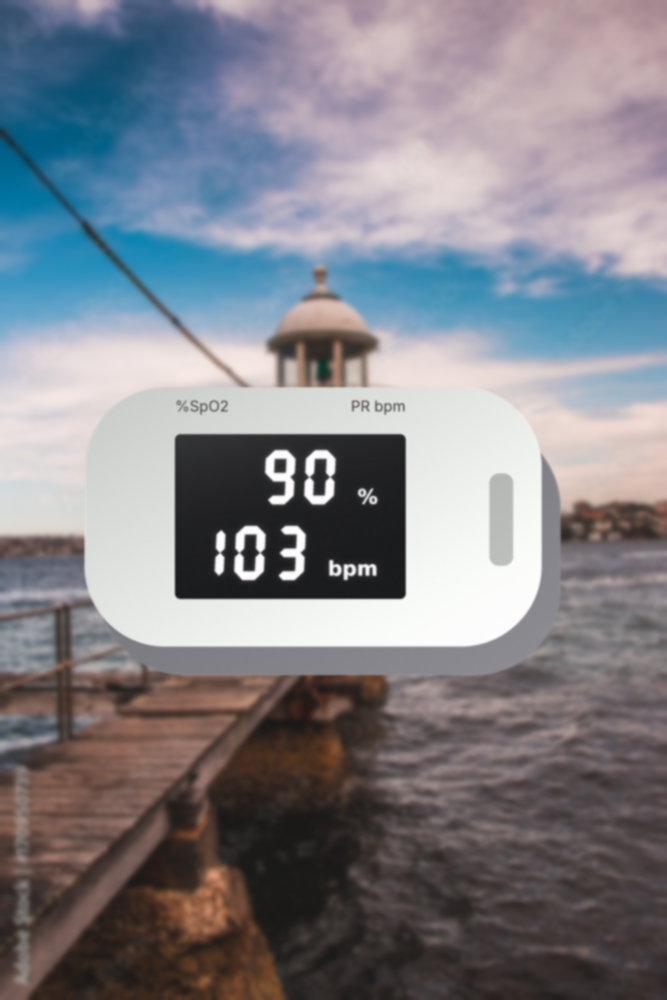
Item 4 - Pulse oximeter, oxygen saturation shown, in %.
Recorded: 90 %
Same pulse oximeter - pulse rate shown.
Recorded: 103 bpm
